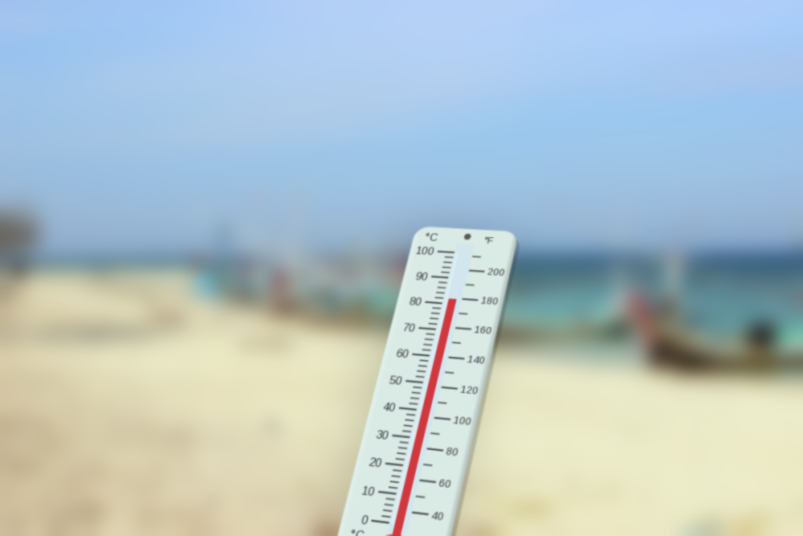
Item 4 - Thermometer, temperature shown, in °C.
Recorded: 82 °C
